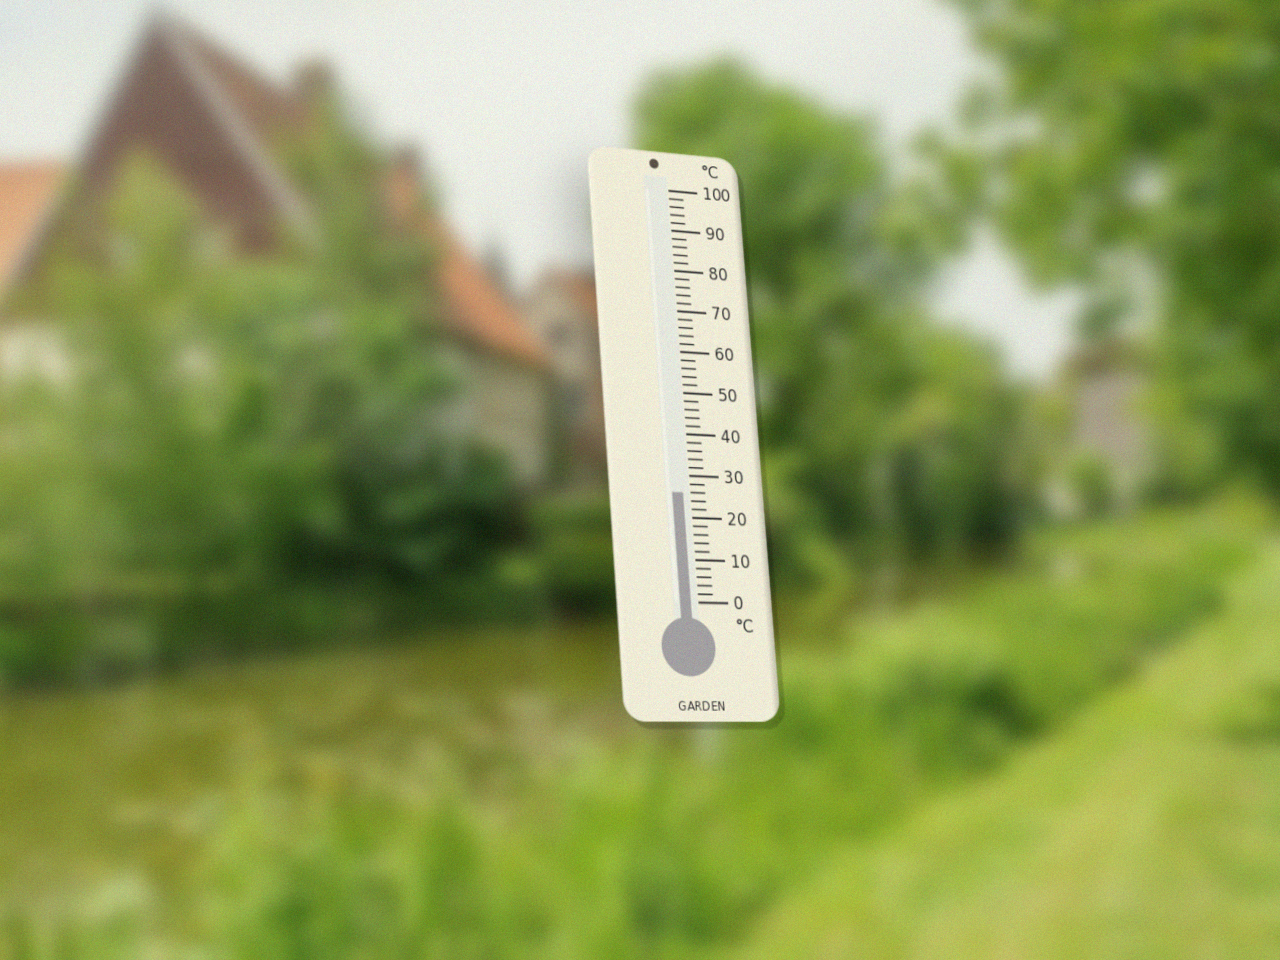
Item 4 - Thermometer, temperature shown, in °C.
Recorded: 26 °C
